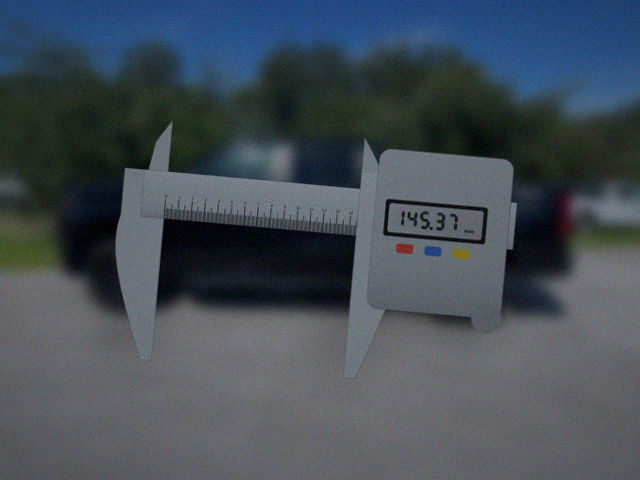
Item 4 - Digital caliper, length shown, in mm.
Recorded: 145.37 mm
